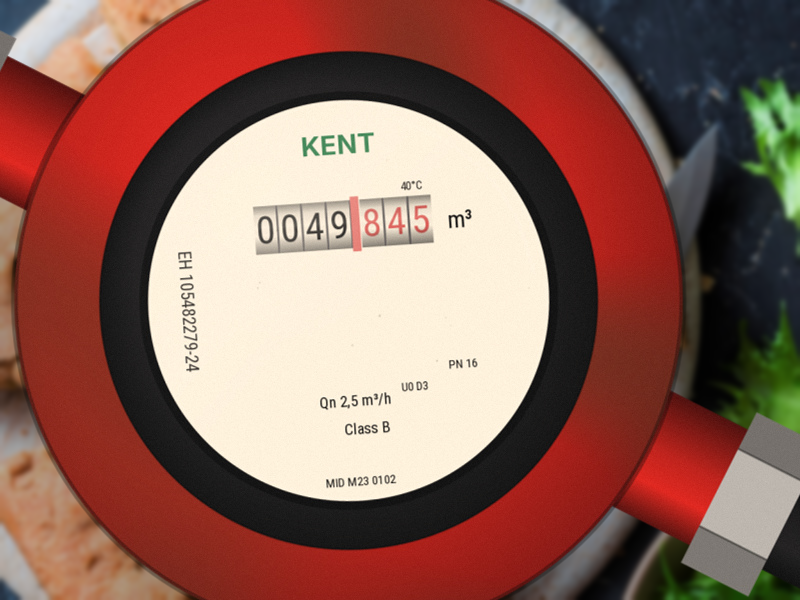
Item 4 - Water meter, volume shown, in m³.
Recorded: 49.845 m³
